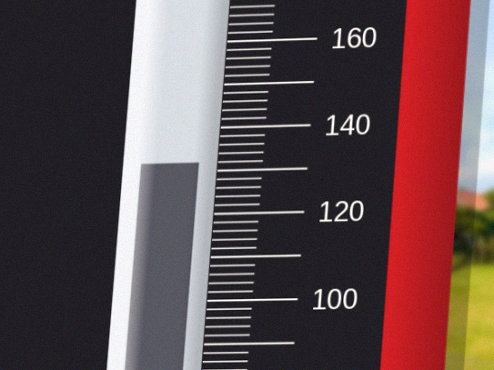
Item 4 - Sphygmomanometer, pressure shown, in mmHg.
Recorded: 132 mmHg
